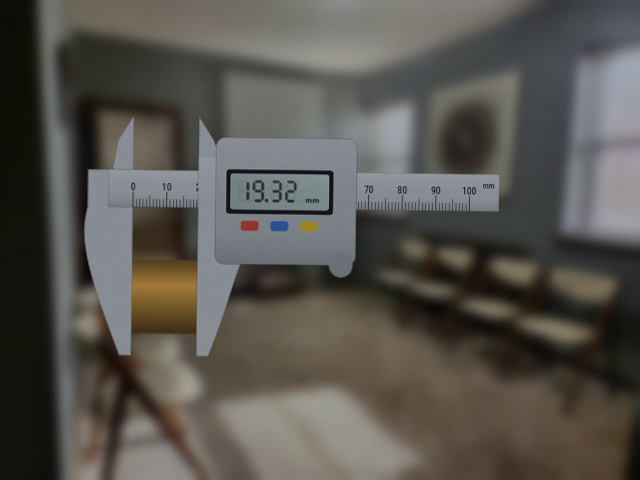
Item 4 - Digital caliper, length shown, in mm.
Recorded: 19.32 mm
